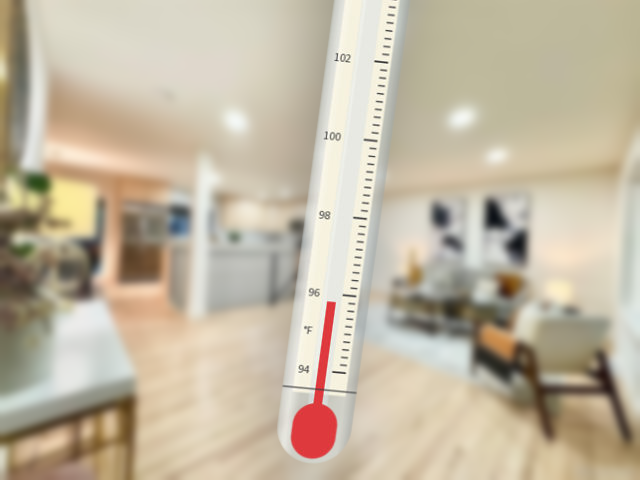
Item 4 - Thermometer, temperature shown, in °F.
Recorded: 95.8 °F
